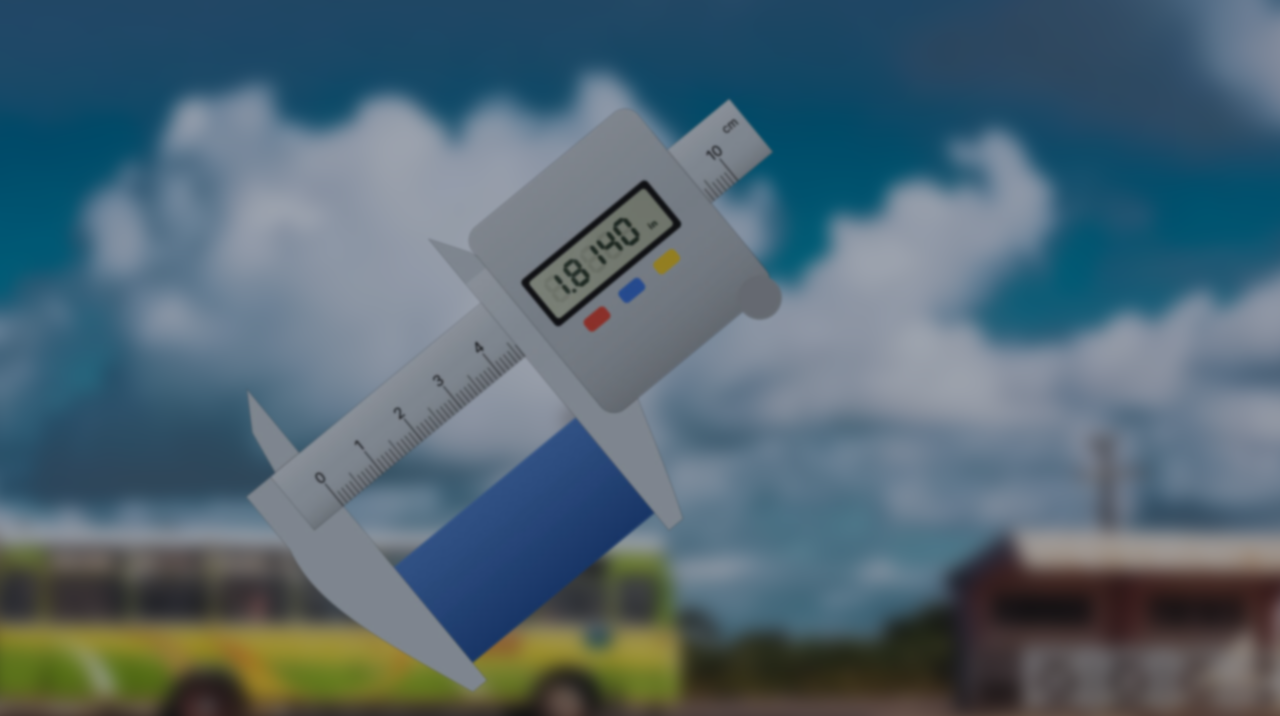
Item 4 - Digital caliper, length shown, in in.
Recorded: 1.8140 in
